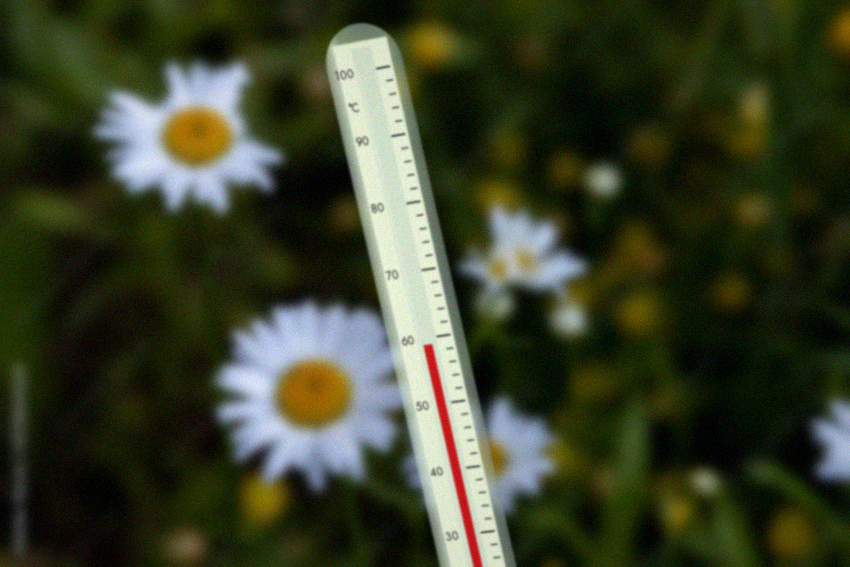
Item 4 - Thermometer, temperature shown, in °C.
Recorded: 59 °C
